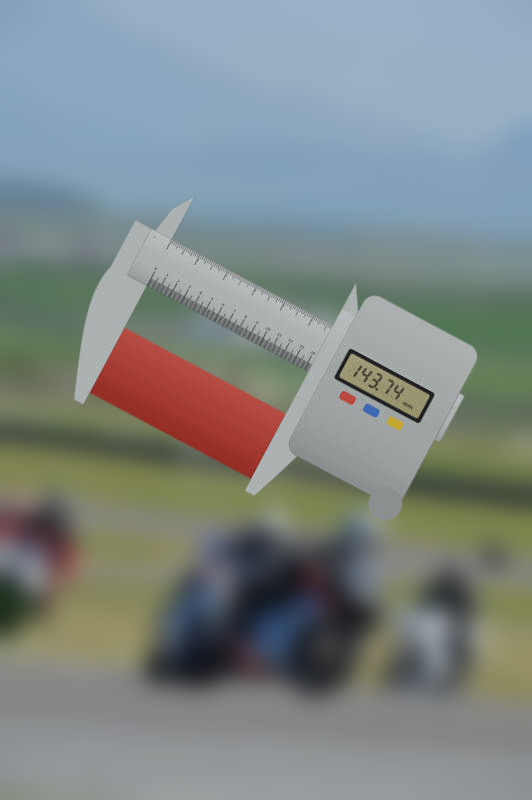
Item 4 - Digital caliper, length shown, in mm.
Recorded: 143.74 mm
